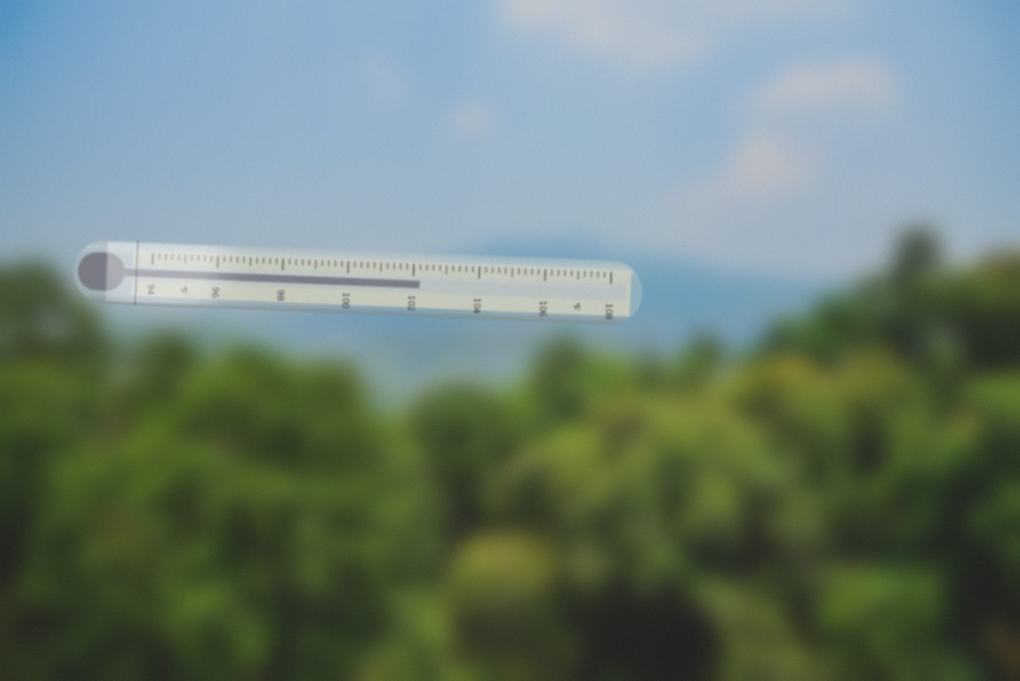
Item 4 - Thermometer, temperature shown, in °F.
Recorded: 102.2 °F
